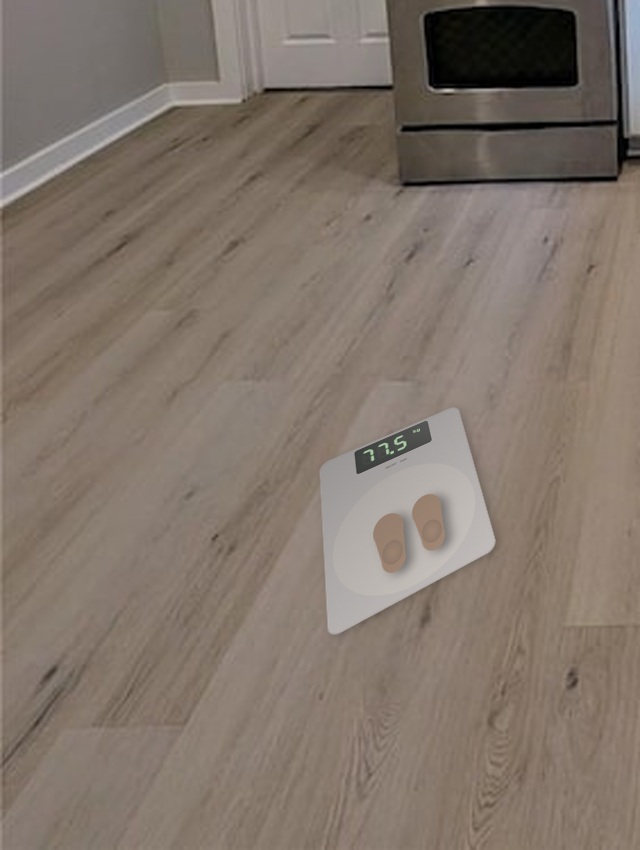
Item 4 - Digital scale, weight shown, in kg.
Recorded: 77.5 kg
